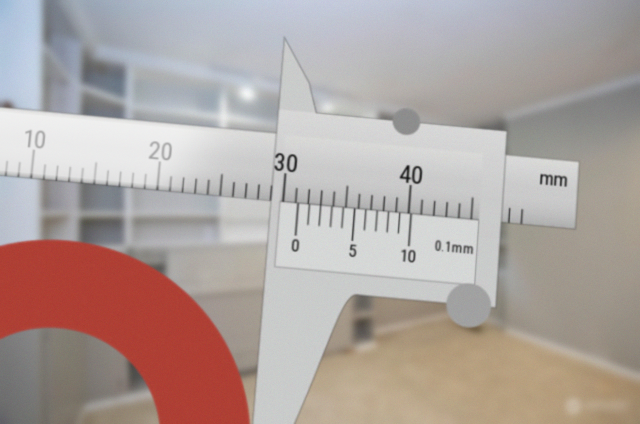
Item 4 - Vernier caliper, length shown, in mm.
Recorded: 31.2 mm
